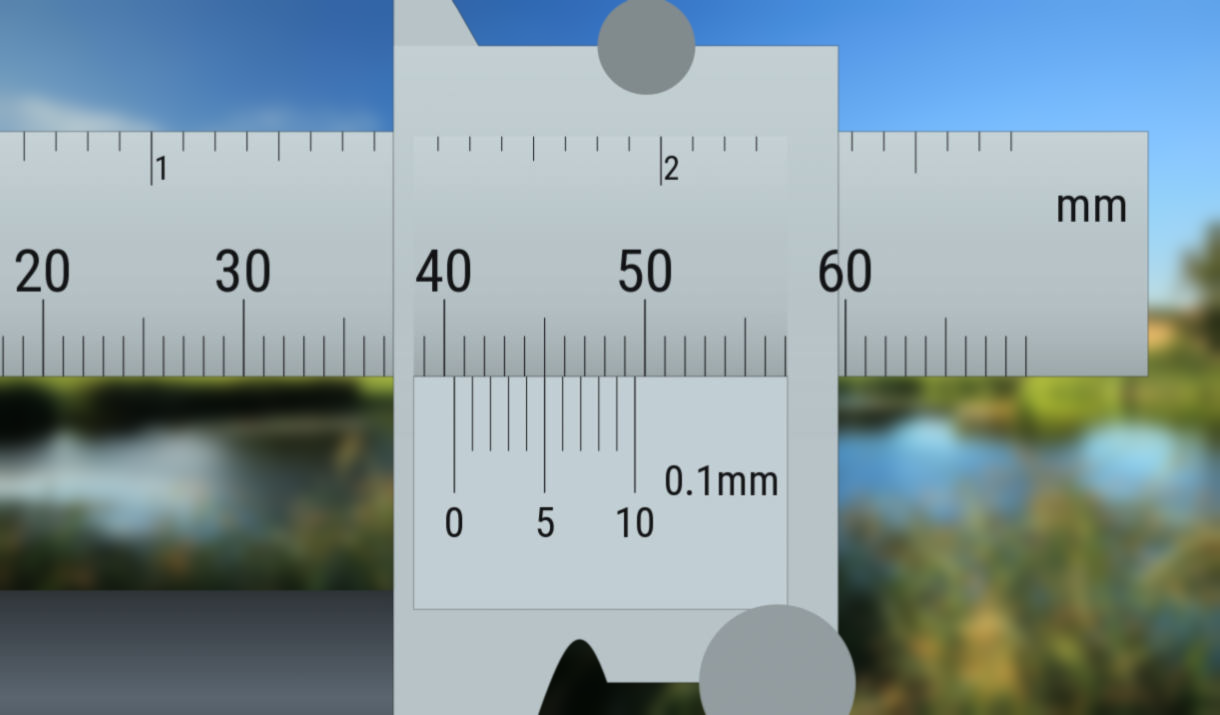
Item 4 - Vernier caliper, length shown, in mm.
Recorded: 40.5 mm
